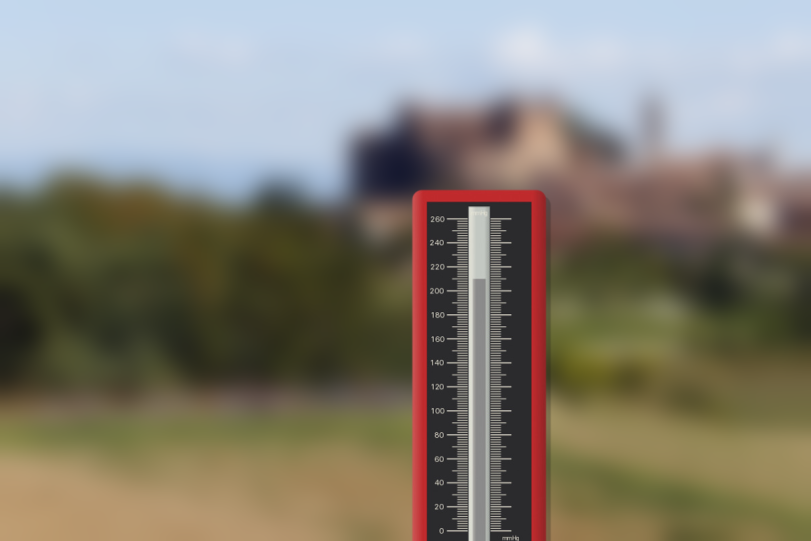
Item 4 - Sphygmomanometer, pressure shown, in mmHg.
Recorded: 210 mmHg
